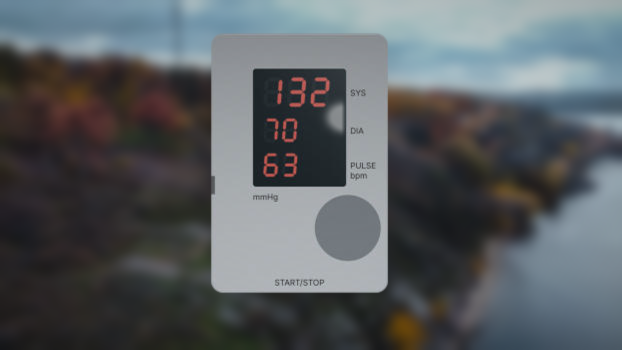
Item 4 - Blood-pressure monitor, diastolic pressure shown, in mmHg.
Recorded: 70 mmHg
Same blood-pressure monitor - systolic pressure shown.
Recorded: 132 mmHg
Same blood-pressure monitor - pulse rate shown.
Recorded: 63 bpm
